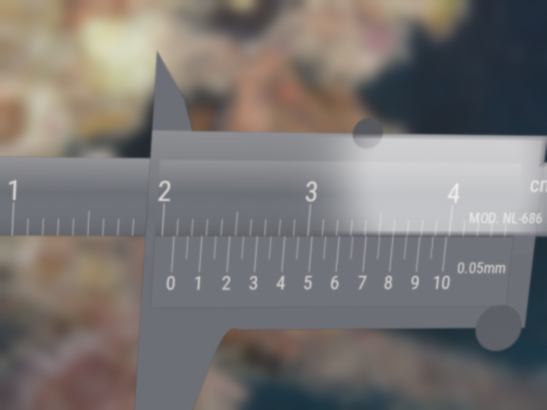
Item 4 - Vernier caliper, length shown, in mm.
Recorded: 20.8 mm
